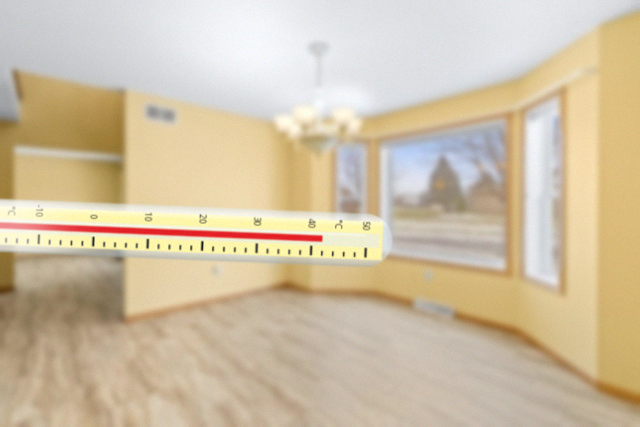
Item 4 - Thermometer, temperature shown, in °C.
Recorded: 42 °C
